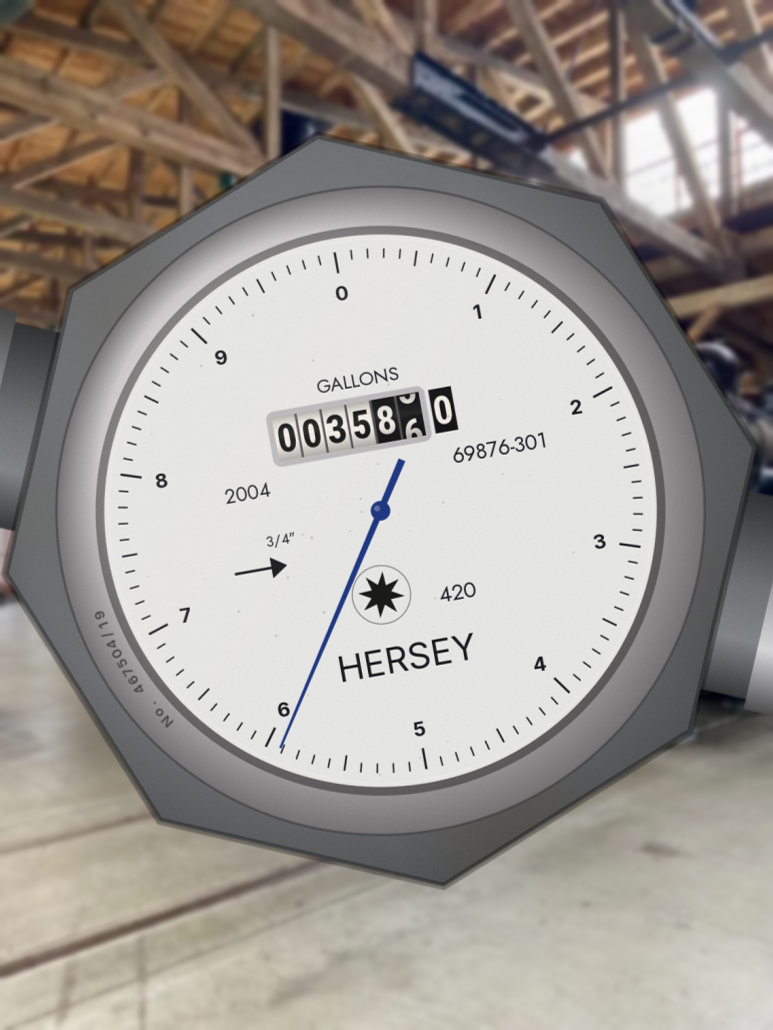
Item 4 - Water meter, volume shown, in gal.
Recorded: 35855.9 gal
